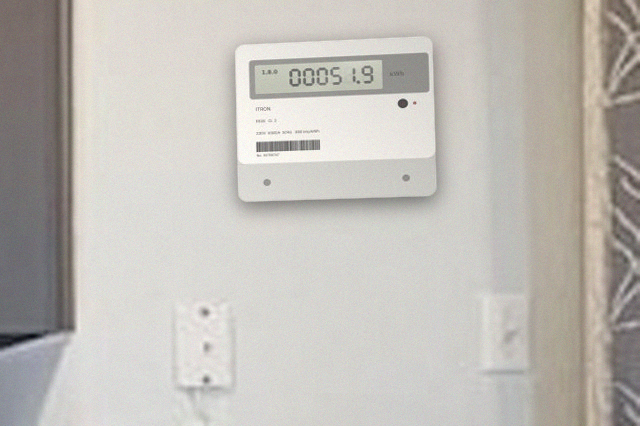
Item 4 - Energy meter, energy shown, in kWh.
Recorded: 51.9 kWh
